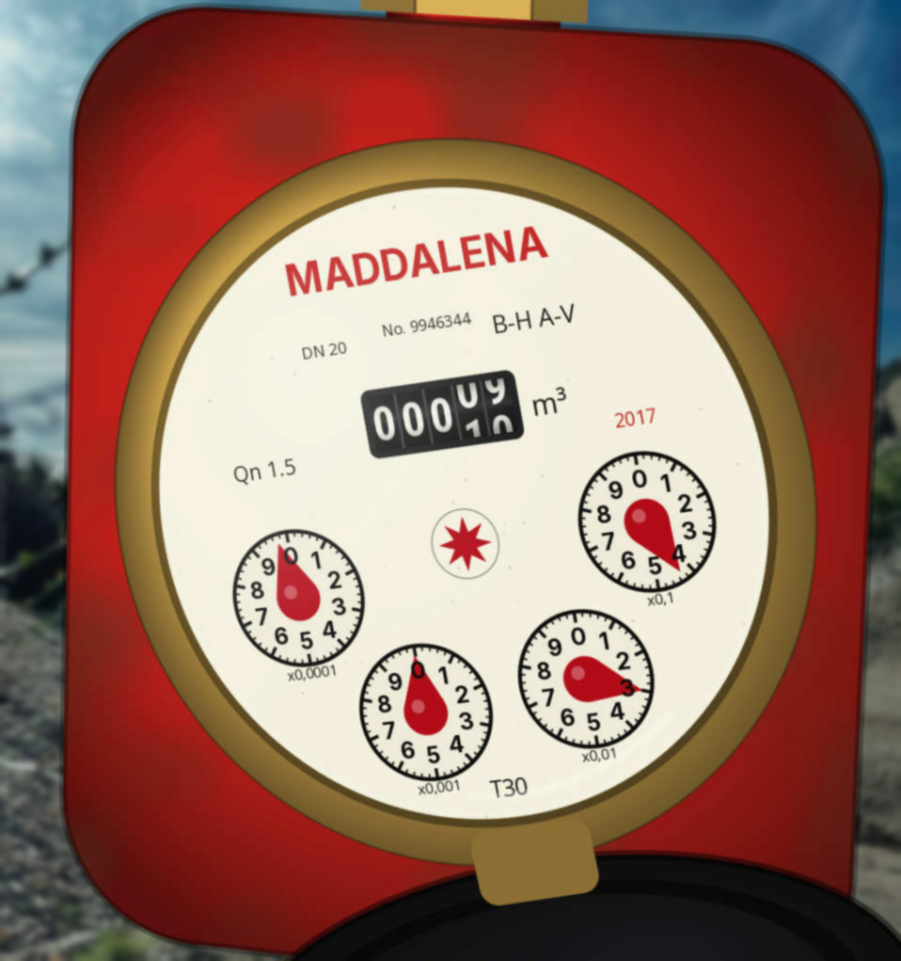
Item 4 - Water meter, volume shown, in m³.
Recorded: 9.4299 m³
